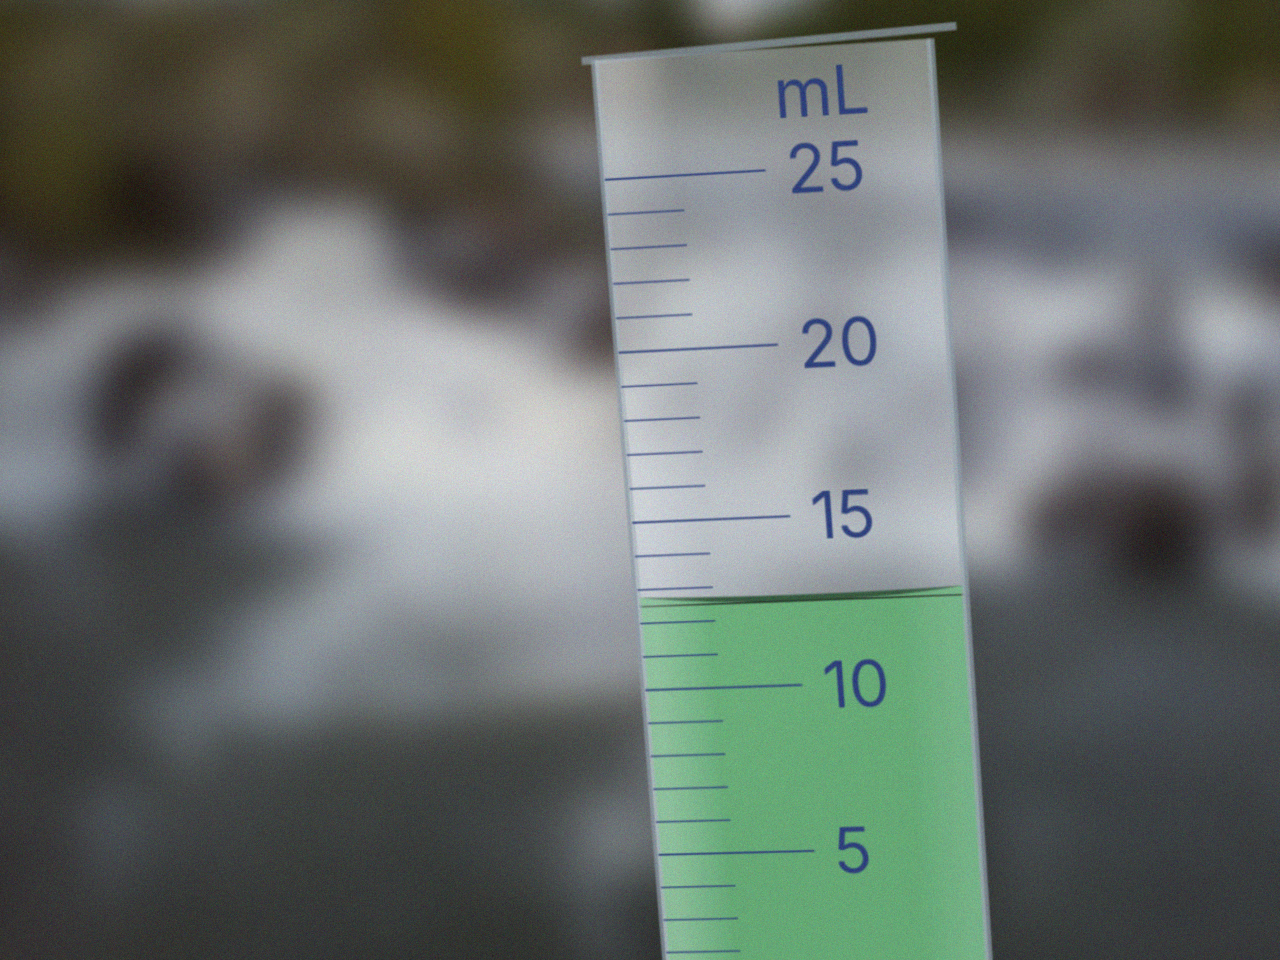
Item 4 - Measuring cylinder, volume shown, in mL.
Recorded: 12.5 mL
